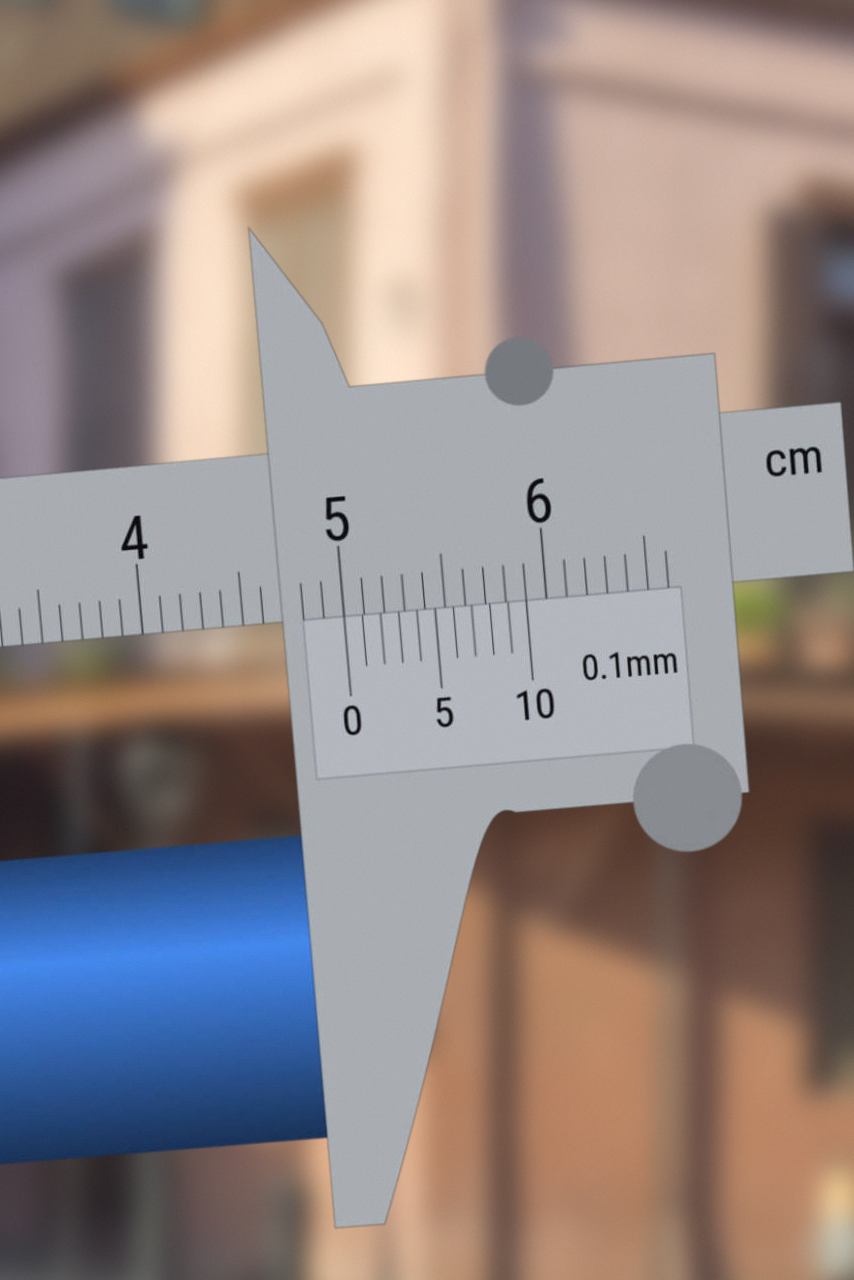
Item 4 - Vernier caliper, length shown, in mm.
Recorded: 50.0 mm
